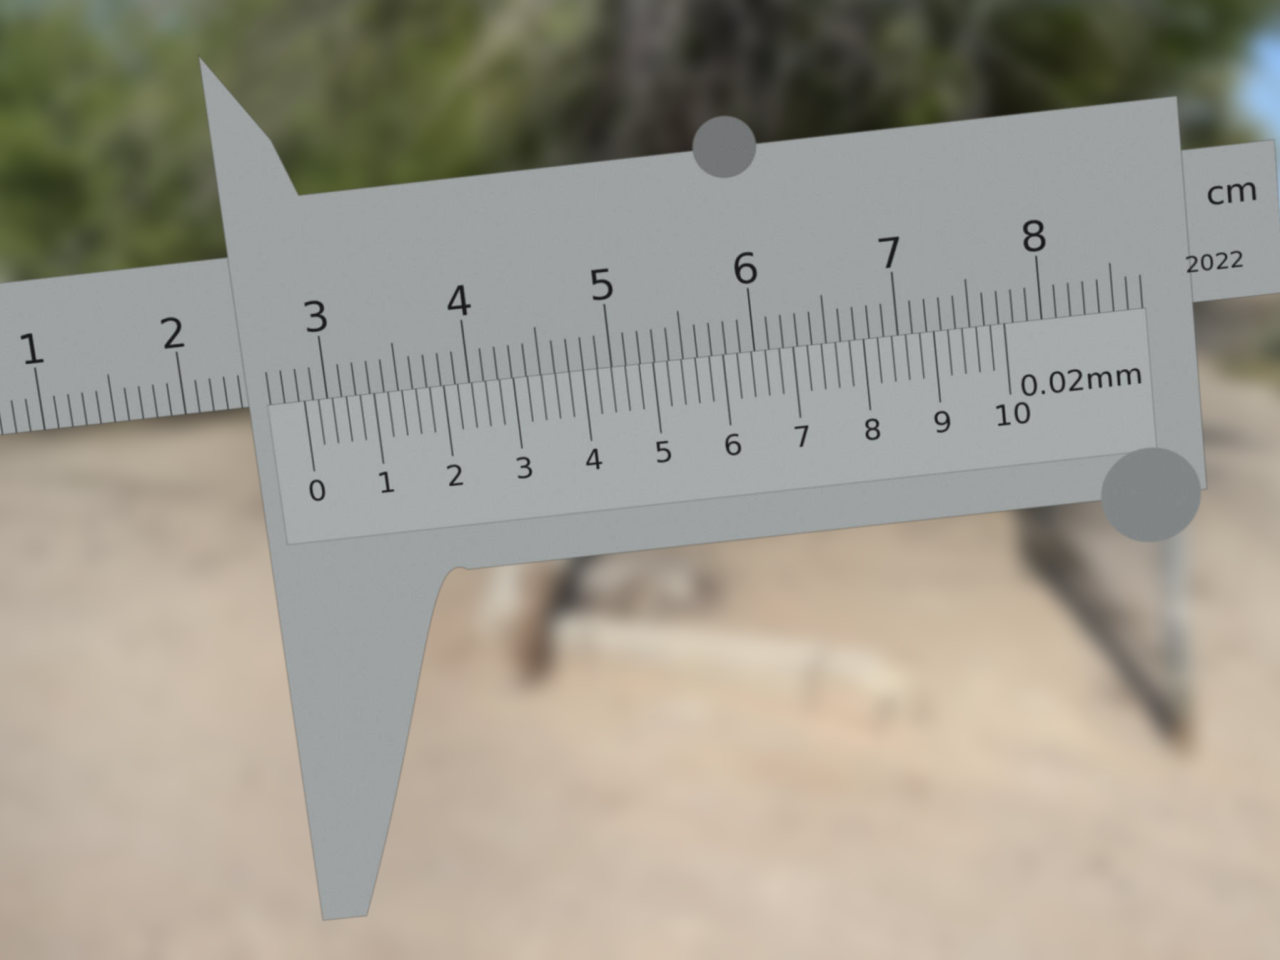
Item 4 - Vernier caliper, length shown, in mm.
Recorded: 28.4 mm
